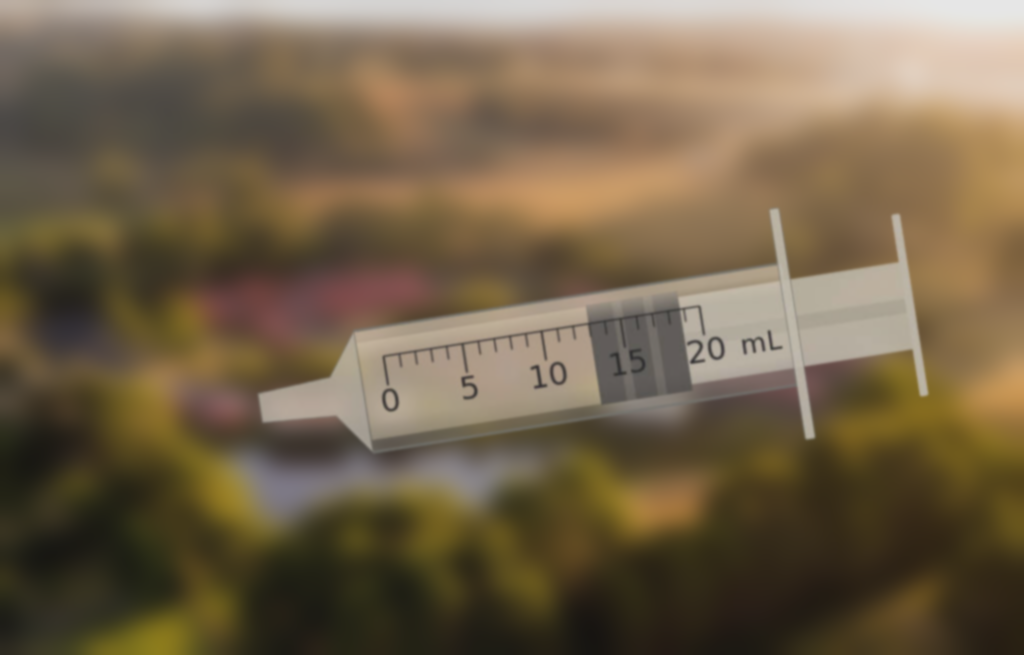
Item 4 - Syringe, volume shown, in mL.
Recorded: 13 mL
